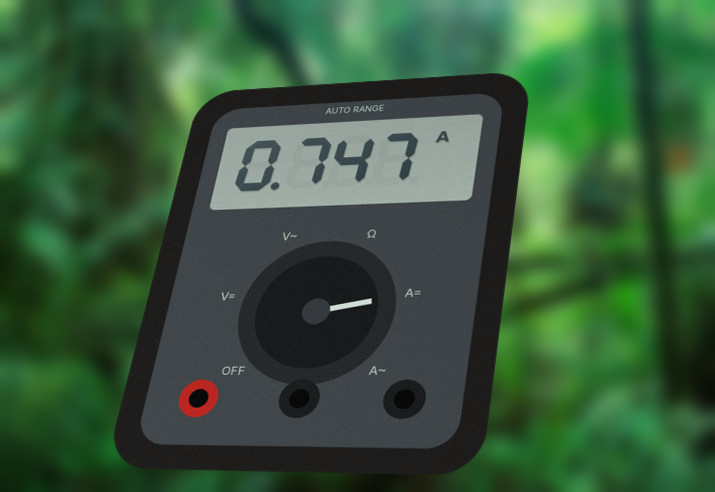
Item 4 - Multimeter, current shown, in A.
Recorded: 0.747 A
